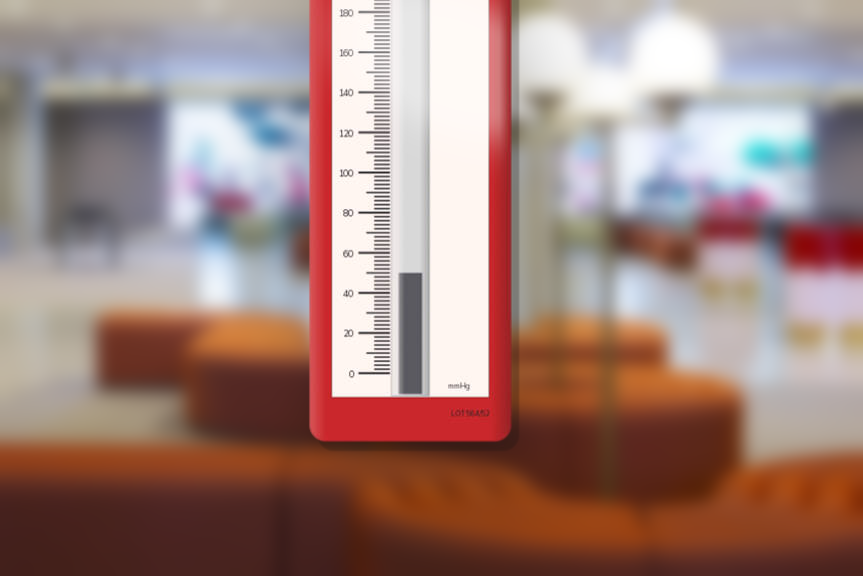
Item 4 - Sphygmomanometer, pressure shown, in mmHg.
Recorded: 50 mmHg
